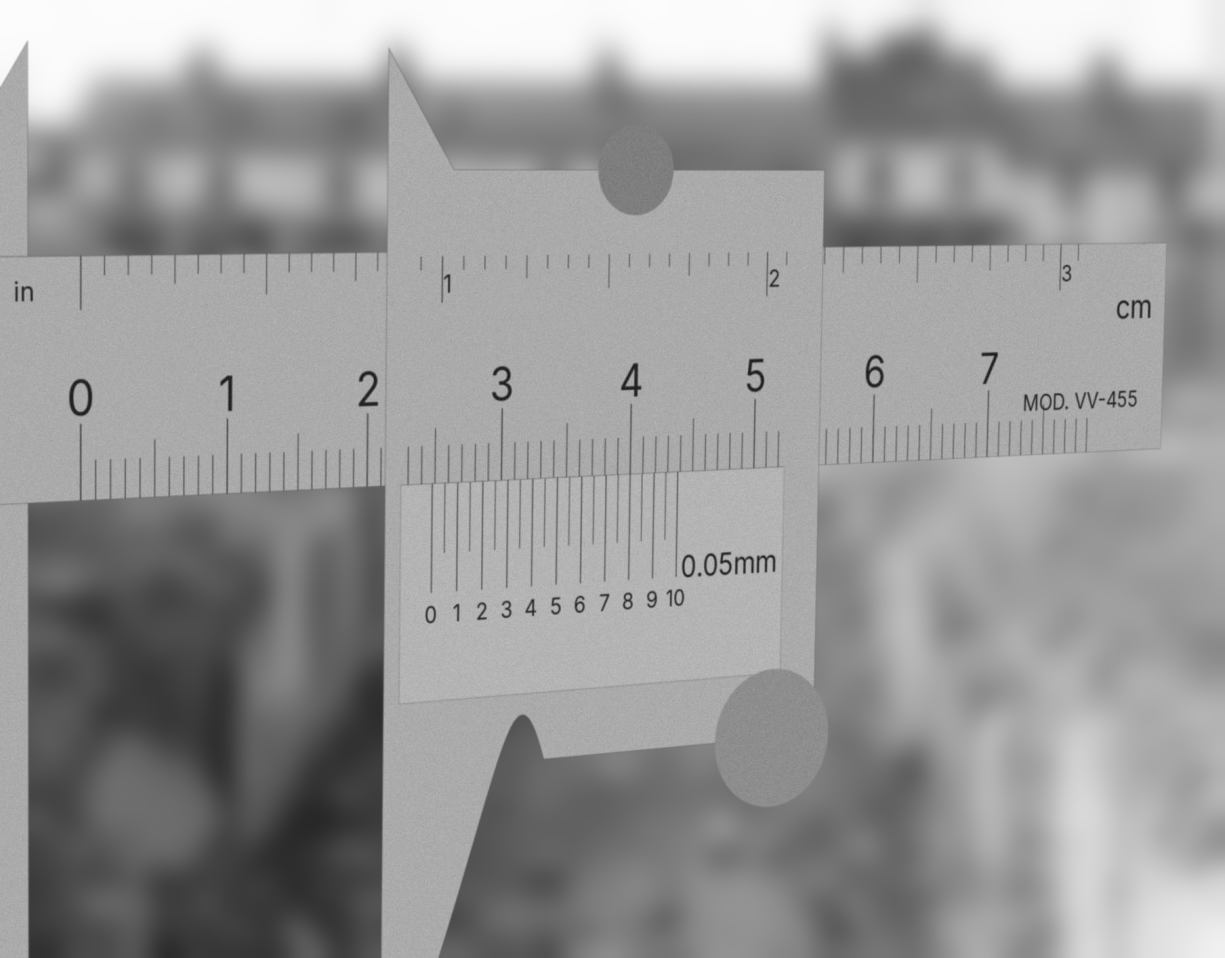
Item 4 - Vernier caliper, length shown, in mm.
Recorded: 24.8 mm
